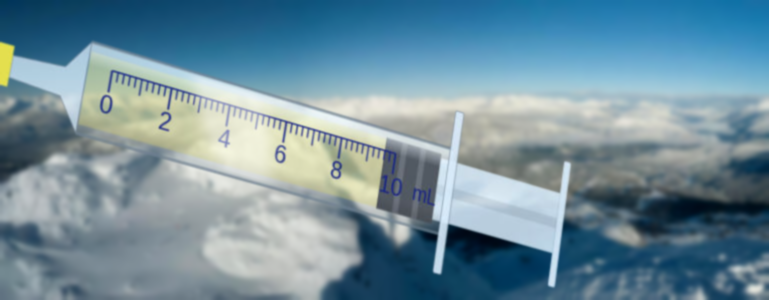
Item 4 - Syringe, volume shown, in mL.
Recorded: 9.6 mL
